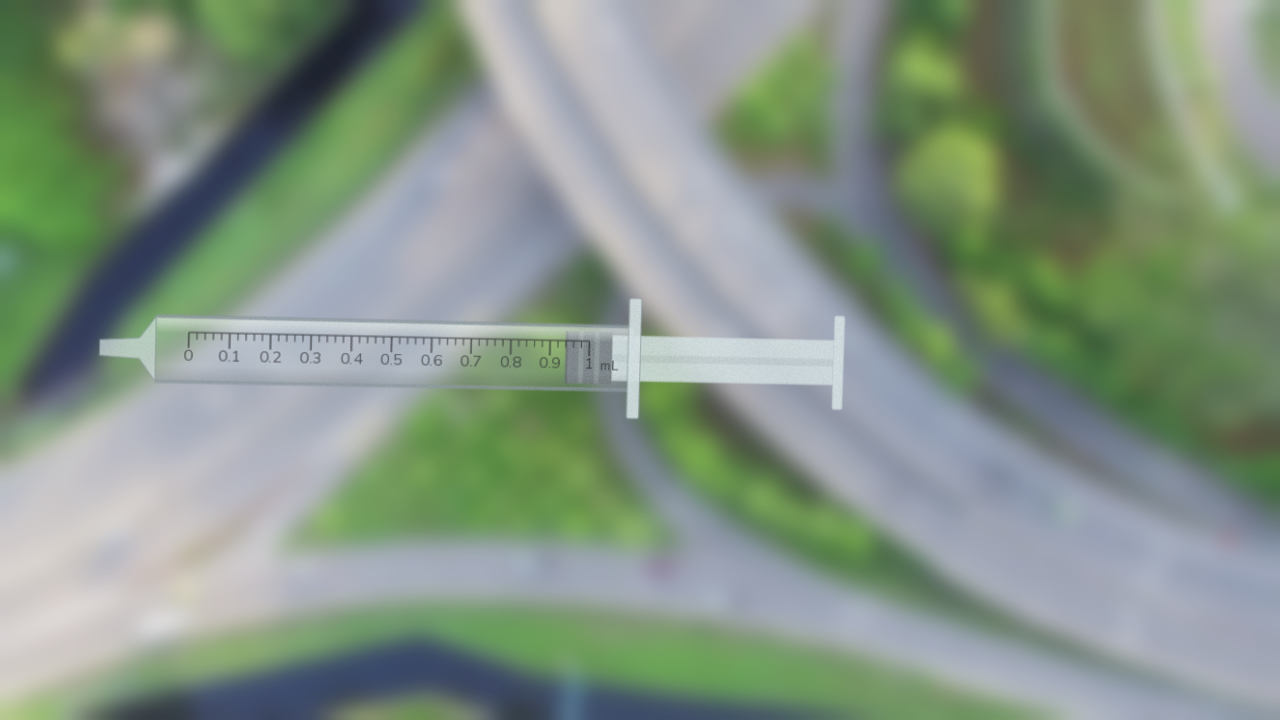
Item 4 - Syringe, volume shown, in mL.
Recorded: 0.94 mL
